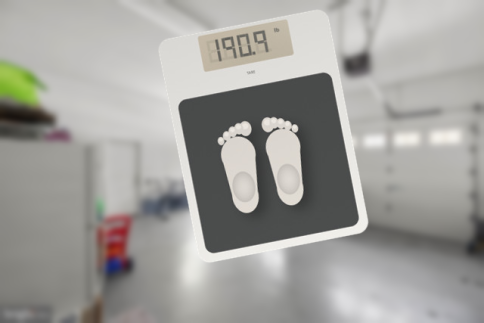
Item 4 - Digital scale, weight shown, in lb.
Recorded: 190.9 lb
